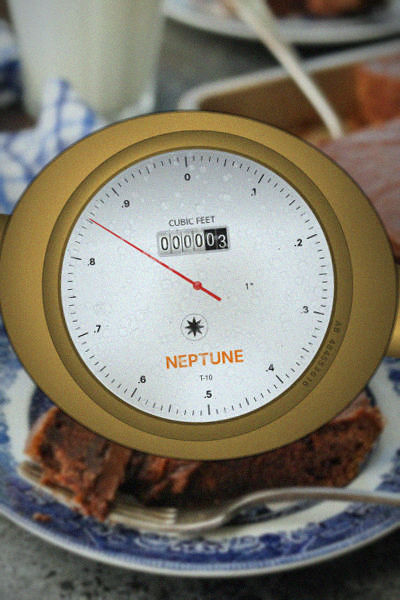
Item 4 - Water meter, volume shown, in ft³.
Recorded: 2.85 ft³
